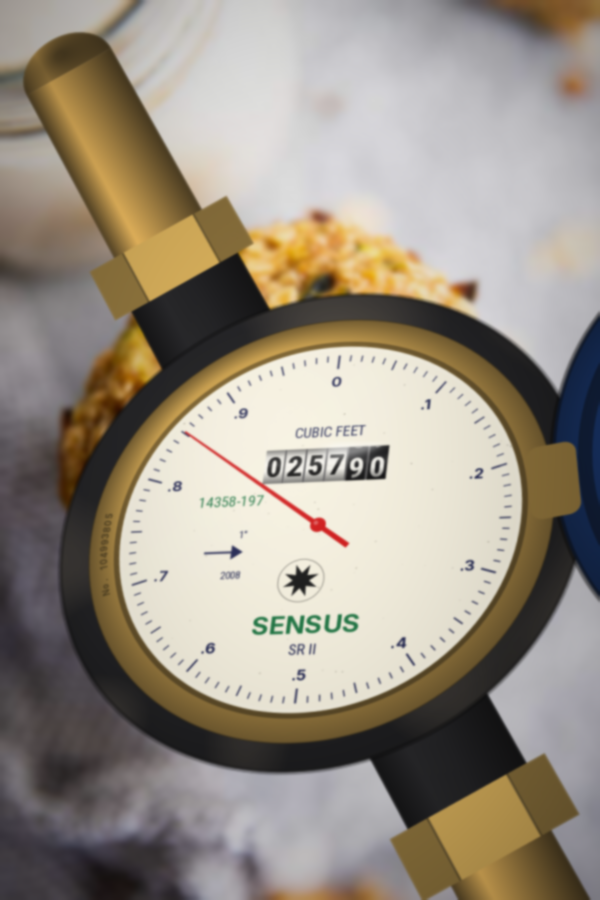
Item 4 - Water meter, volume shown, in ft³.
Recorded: 25789.85 ft³
